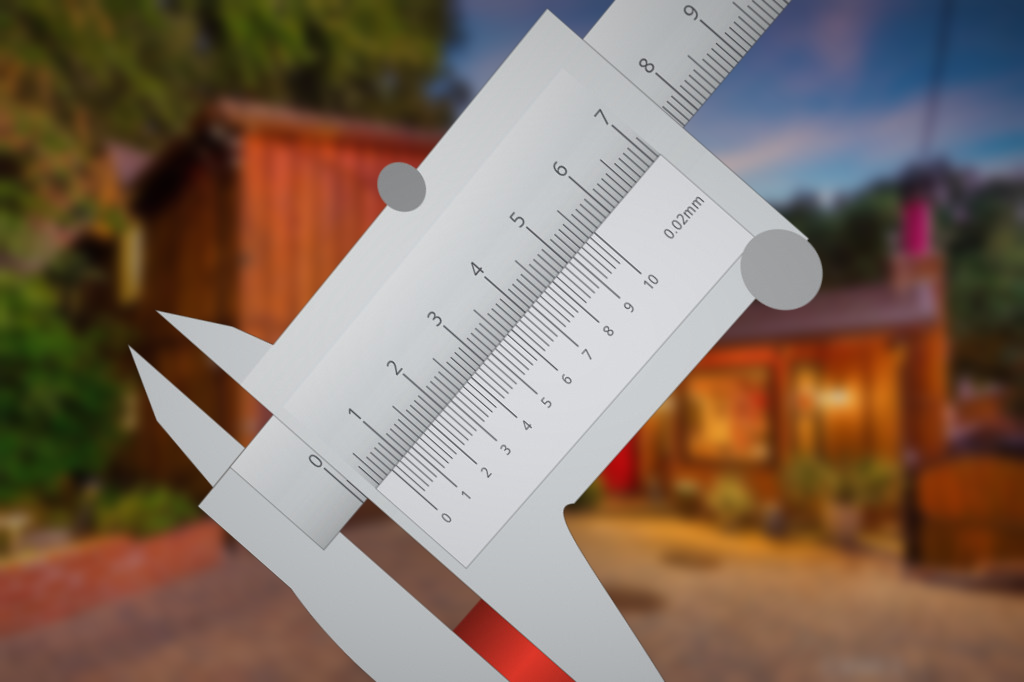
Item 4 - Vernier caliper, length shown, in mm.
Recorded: 7.2 mm
